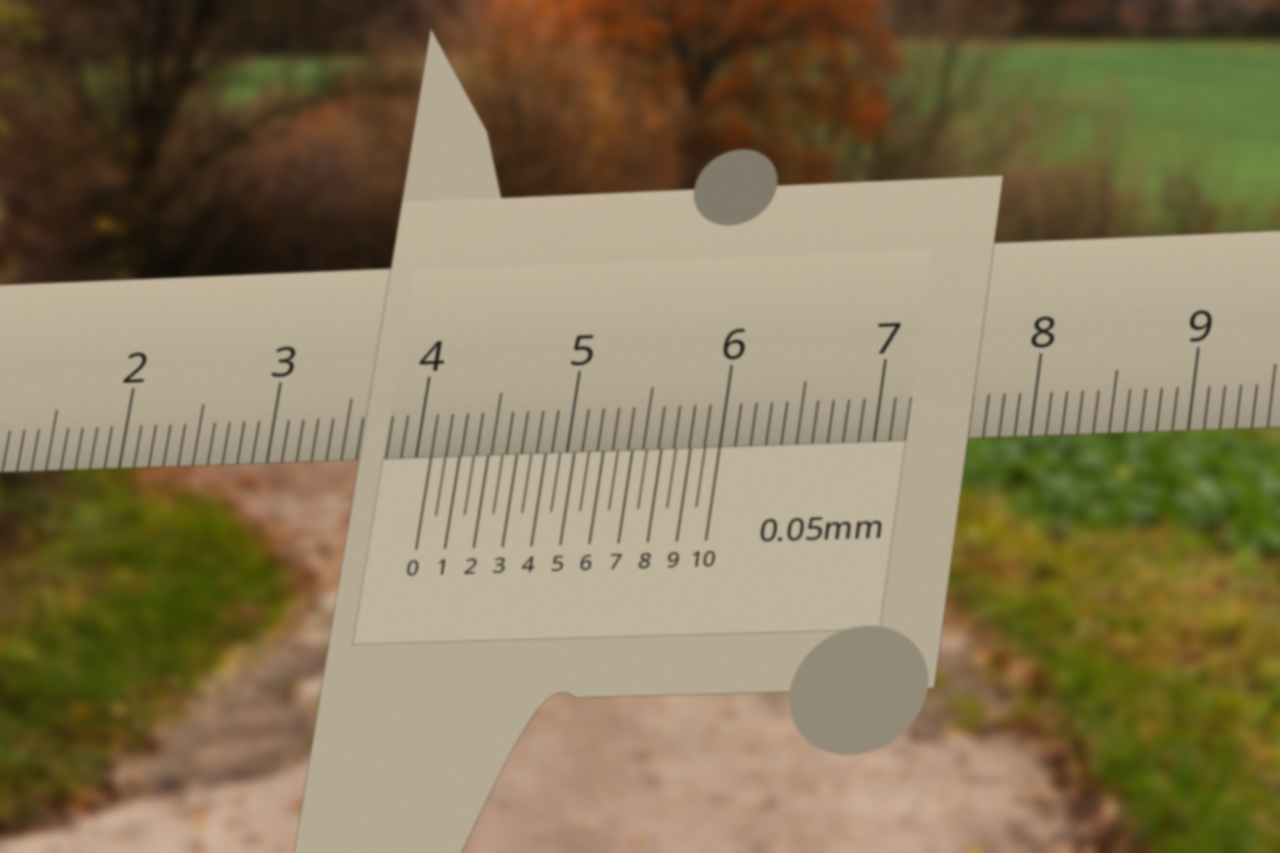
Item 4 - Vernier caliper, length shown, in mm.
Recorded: 41.0 mm
